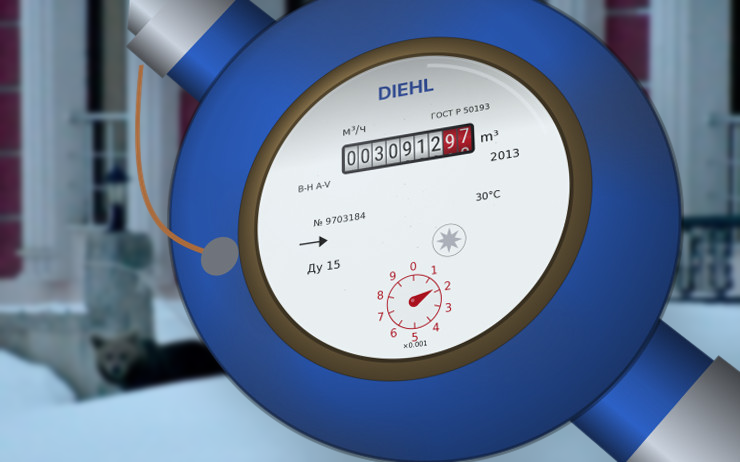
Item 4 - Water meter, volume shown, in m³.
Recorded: 30912.971 m³
